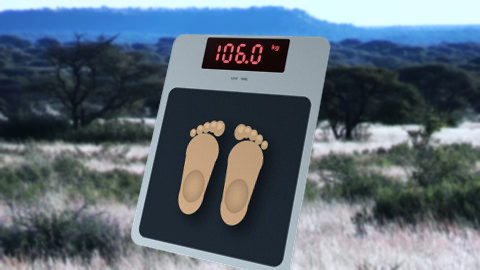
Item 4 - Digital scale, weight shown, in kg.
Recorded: 106.0 kg
